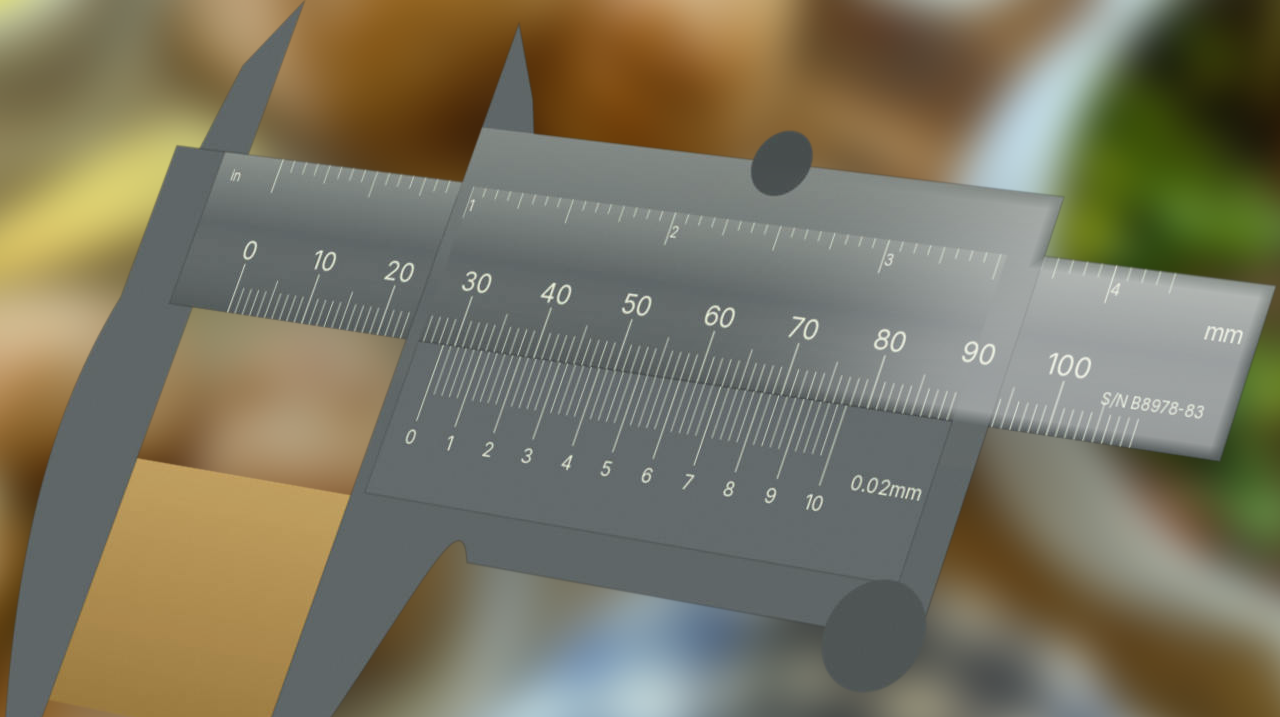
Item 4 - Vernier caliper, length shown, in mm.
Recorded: 28.6 mm
